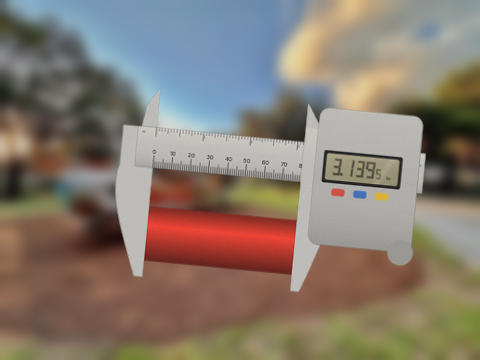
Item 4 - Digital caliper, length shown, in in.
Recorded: 3.1395 in
